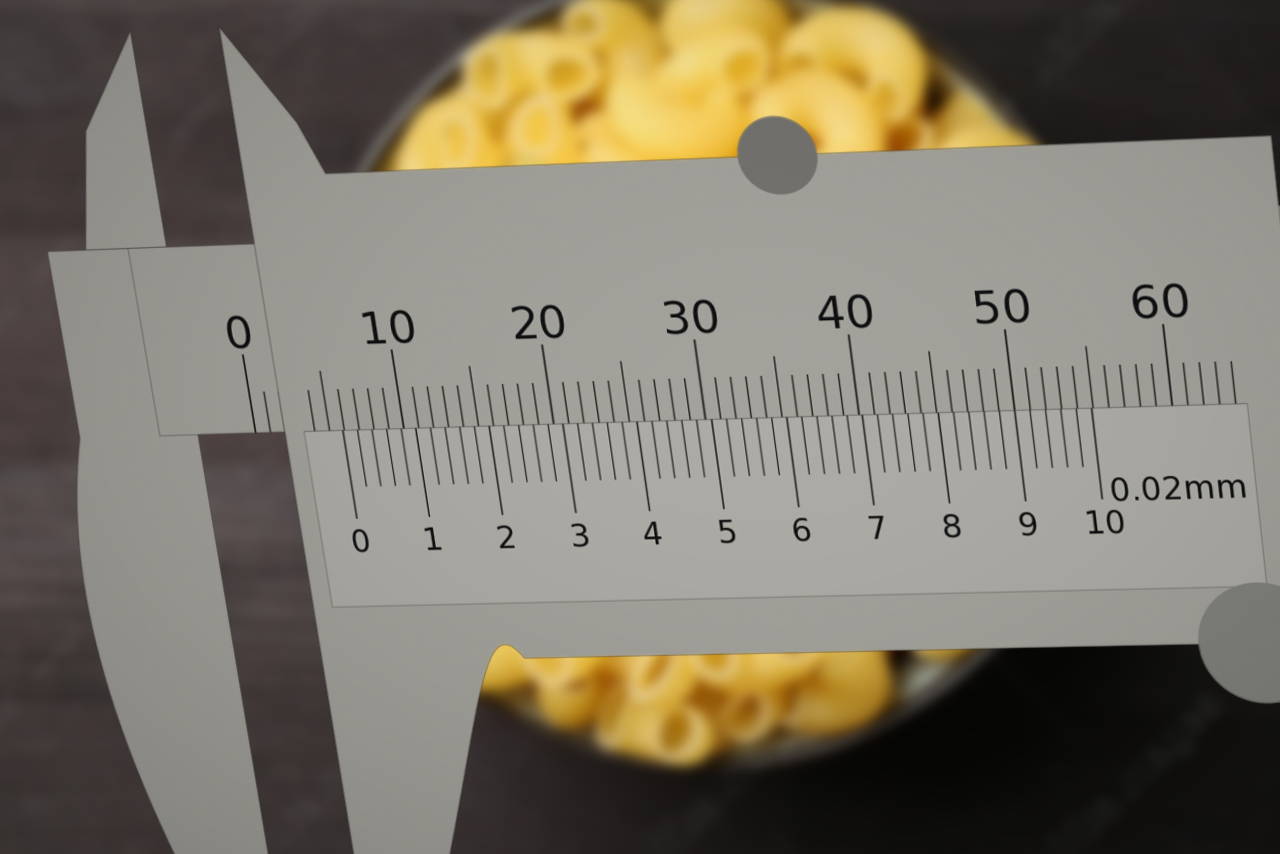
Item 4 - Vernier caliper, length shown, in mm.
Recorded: 5.9 mm
